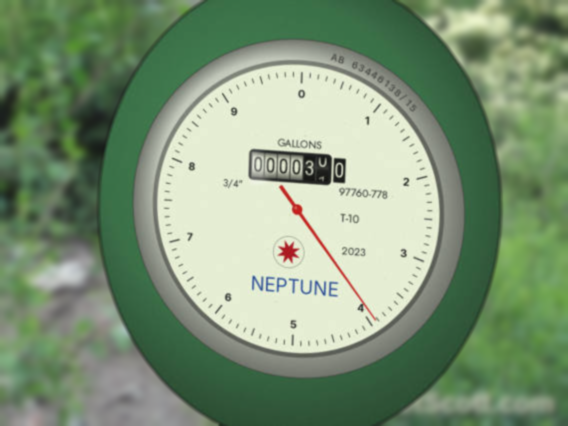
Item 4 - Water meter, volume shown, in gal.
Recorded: 303.9 gal
